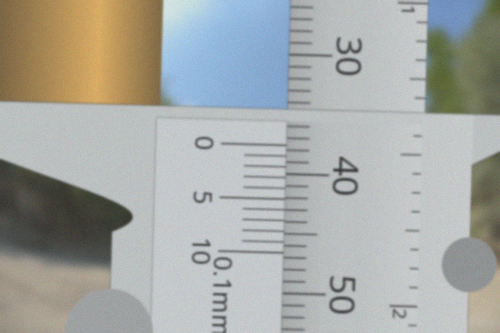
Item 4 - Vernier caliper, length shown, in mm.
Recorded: 37.6 mm
